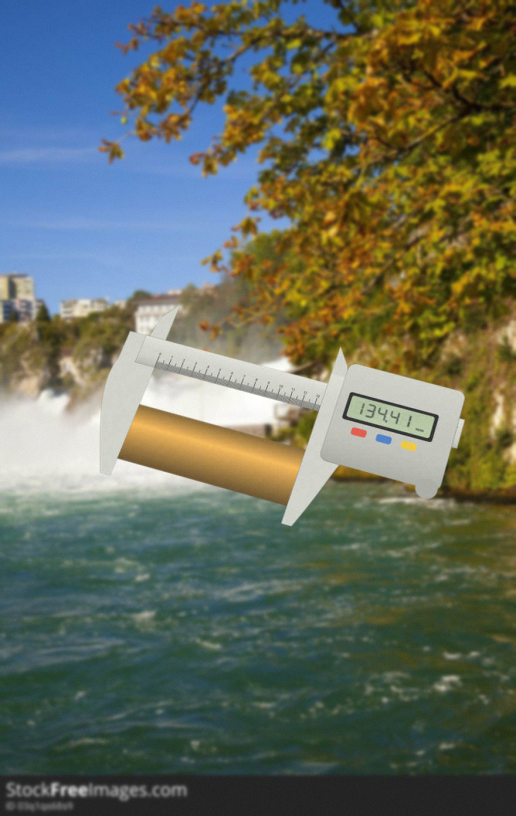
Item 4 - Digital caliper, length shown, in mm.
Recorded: 134.41 mm
